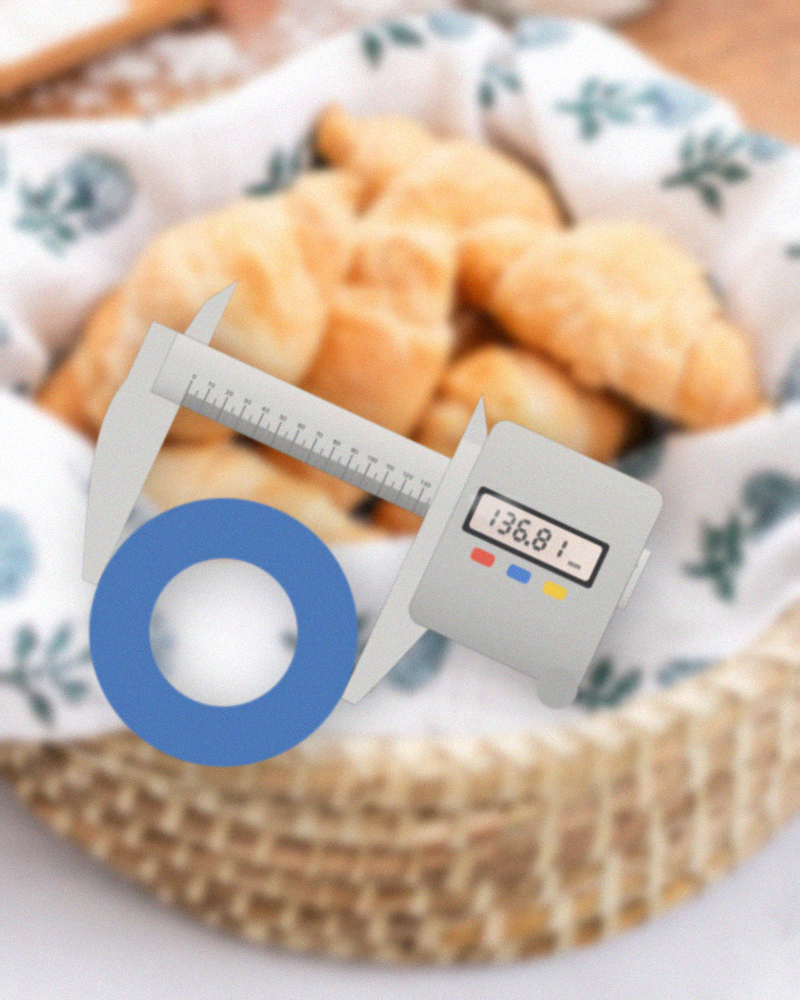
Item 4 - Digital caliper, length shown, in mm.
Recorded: 136.81 mm
